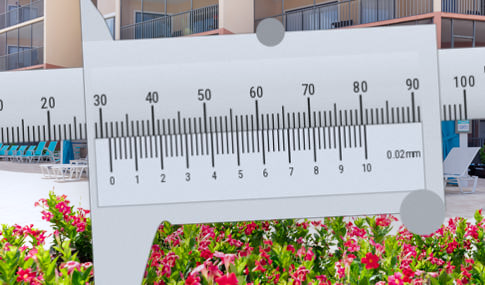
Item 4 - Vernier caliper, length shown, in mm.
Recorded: 31.5 mm
